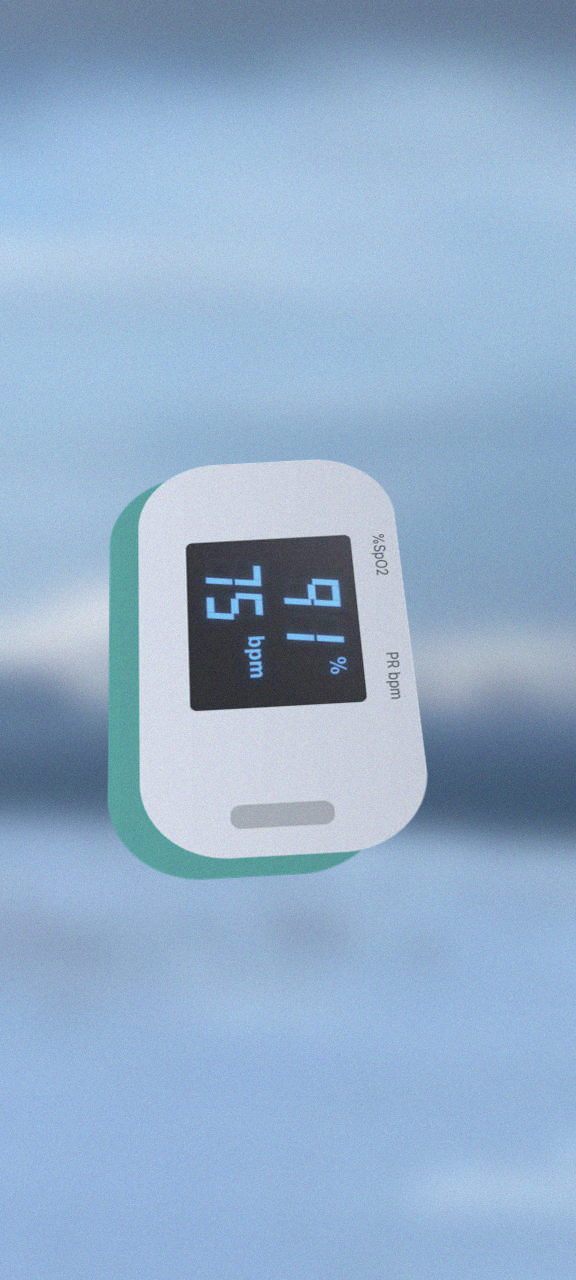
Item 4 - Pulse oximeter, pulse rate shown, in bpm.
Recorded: 75 bpm
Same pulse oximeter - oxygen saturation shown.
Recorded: 91 %
